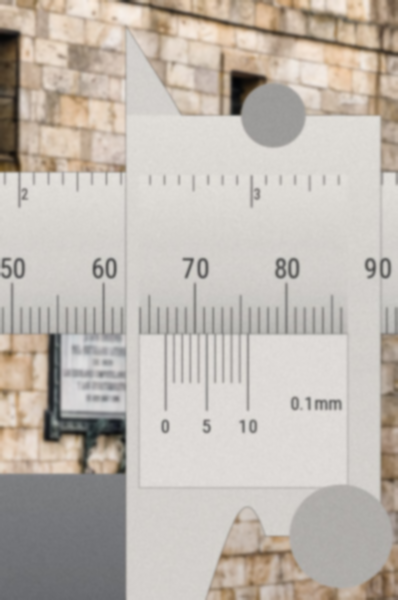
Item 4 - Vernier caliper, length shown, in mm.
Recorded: 66.8 mm
